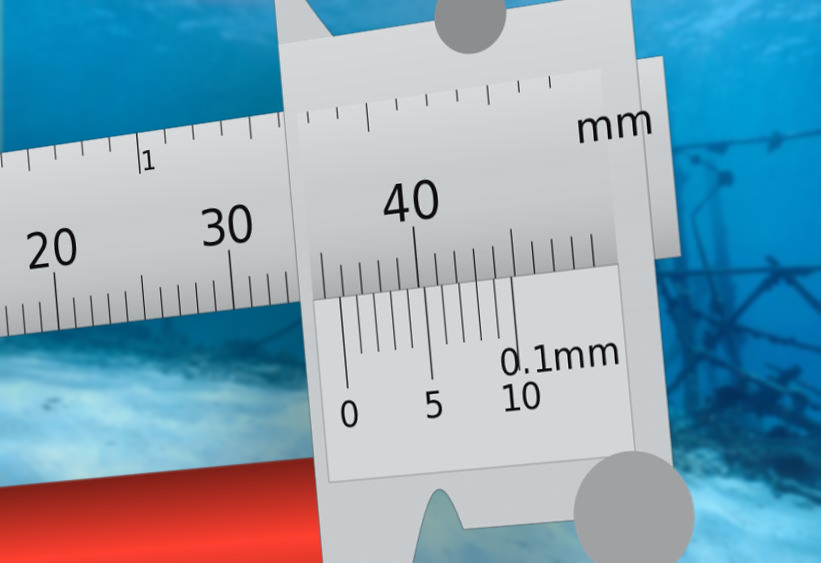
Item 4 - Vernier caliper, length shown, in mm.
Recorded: 35.8 mm
